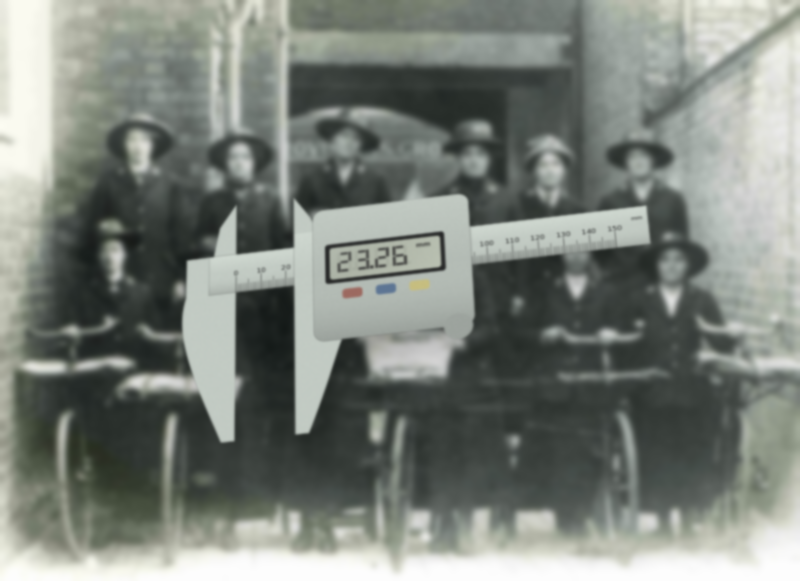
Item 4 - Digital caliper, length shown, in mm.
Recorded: 23.26 mm
